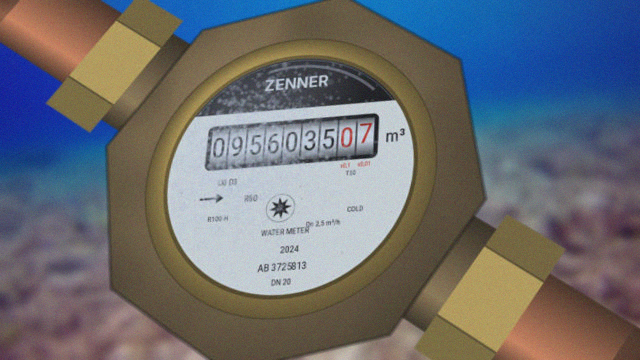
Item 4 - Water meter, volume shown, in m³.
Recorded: 956035.07 m³
